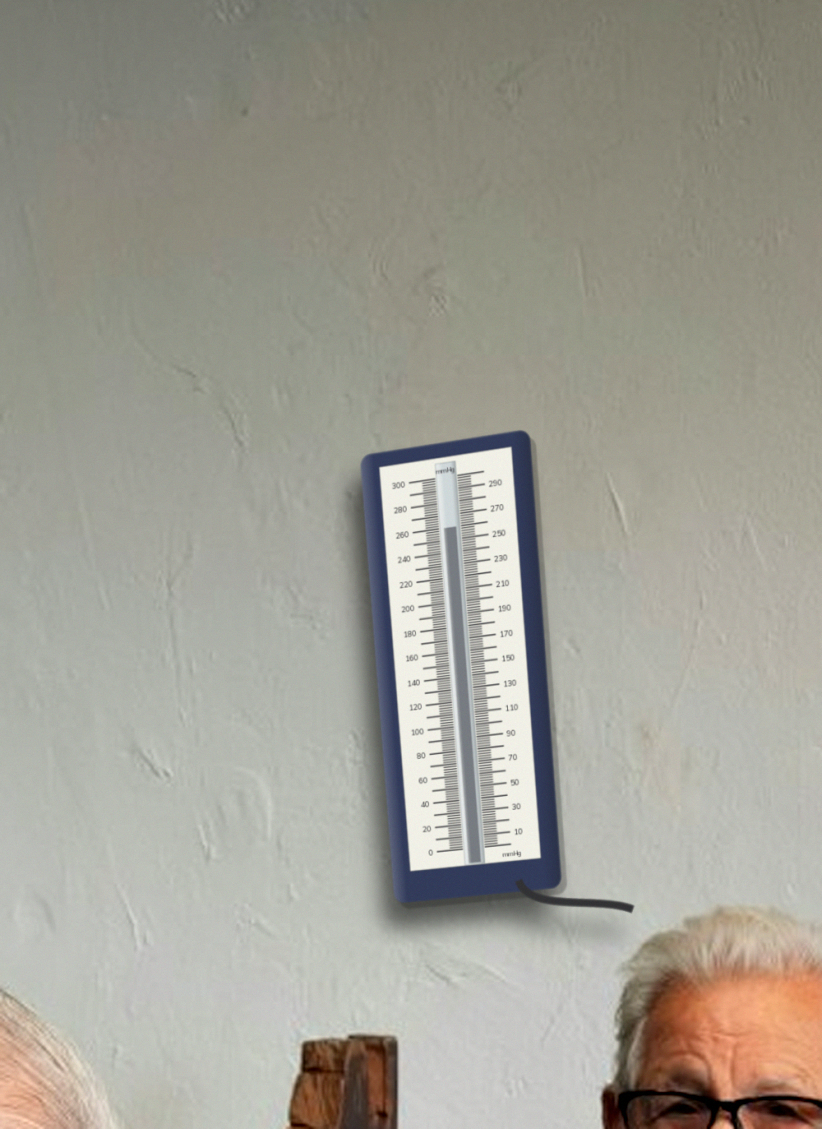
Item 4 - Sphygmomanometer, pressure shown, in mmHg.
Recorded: 260 mmHg
